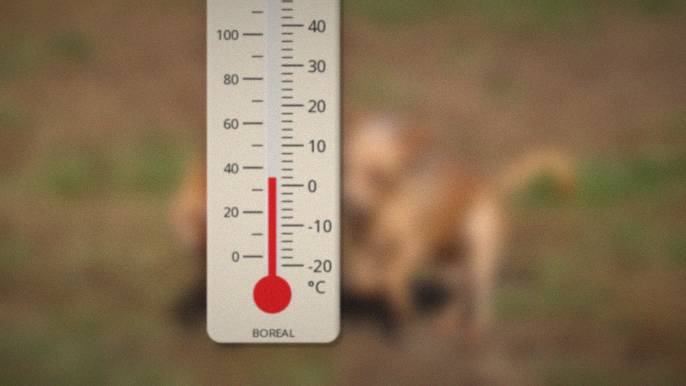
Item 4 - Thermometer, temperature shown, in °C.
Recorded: 2 °C
